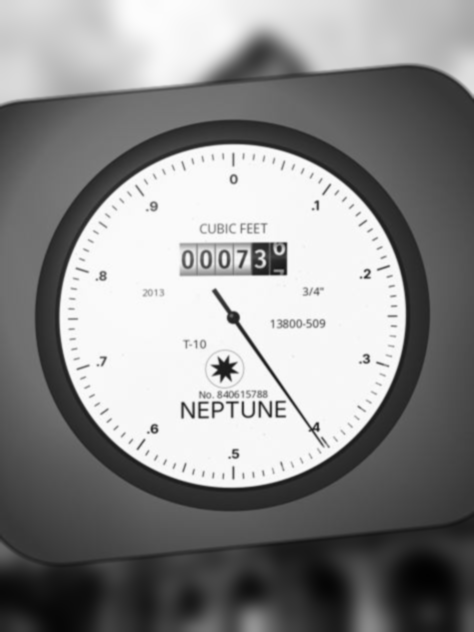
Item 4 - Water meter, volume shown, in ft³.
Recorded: 736.40 ft³
